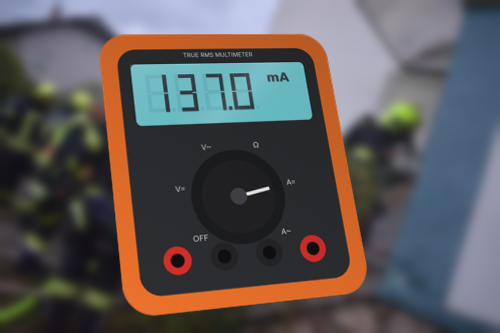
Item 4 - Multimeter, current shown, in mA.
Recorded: 137.0 mA
